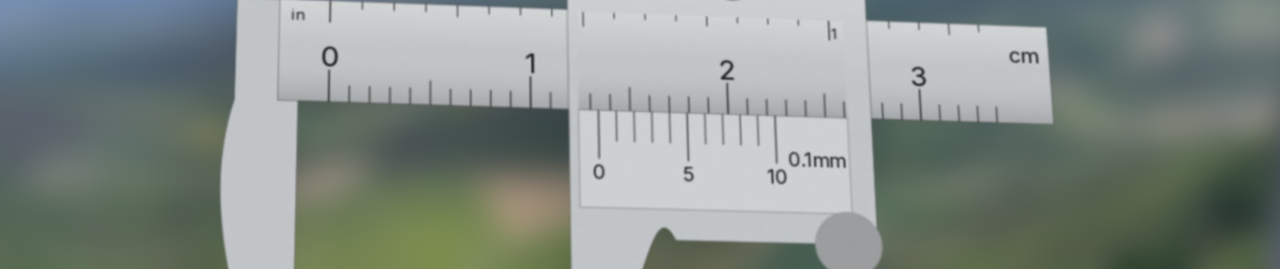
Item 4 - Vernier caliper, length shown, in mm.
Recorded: 13.4 mm
